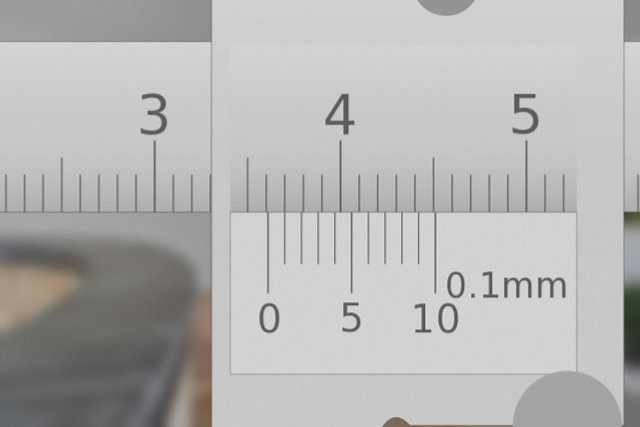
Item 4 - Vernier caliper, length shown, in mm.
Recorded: 36.1 mm
